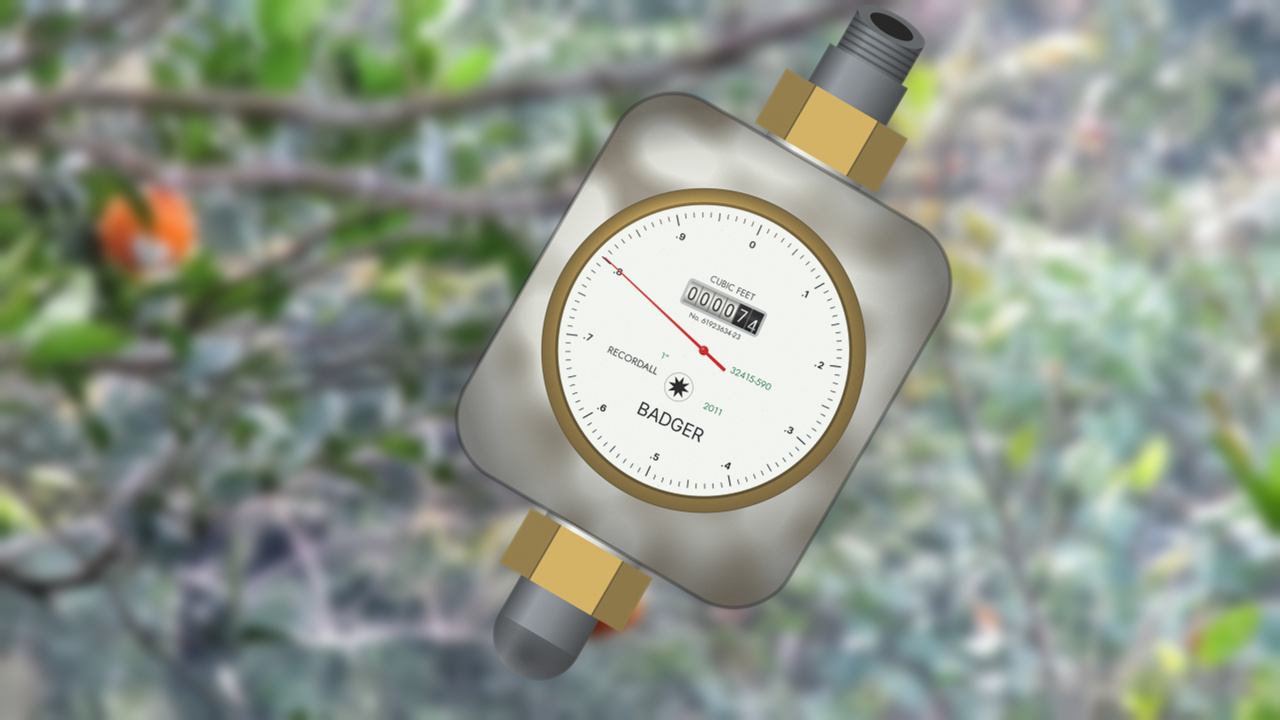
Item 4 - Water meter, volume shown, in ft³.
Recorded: 73.80 ft³
